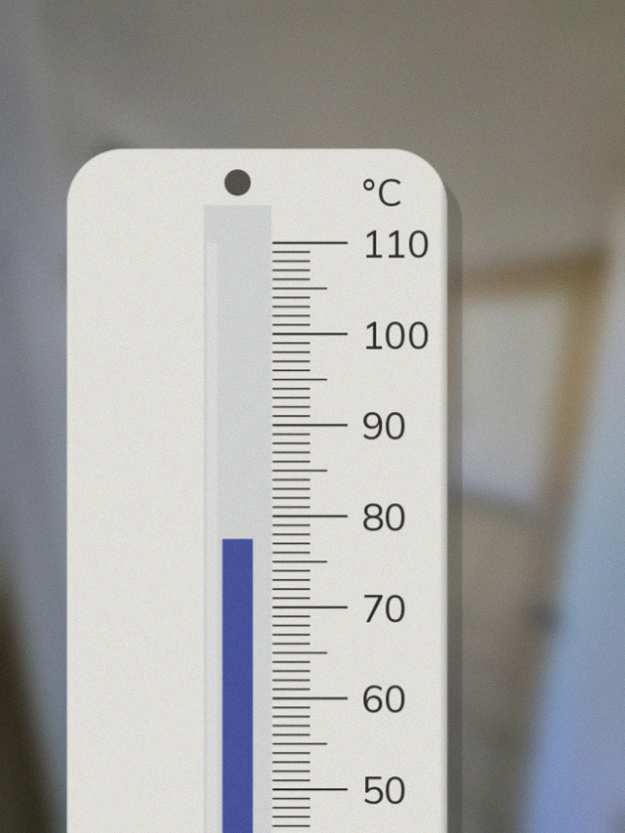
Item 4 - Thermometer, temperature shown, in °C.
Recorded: 77.5 °C
